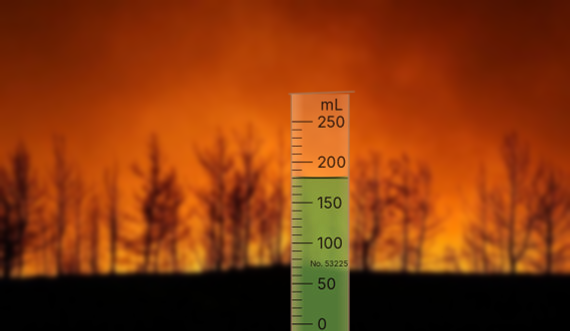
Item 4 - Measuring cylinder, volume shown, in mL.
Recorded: 180 mL
